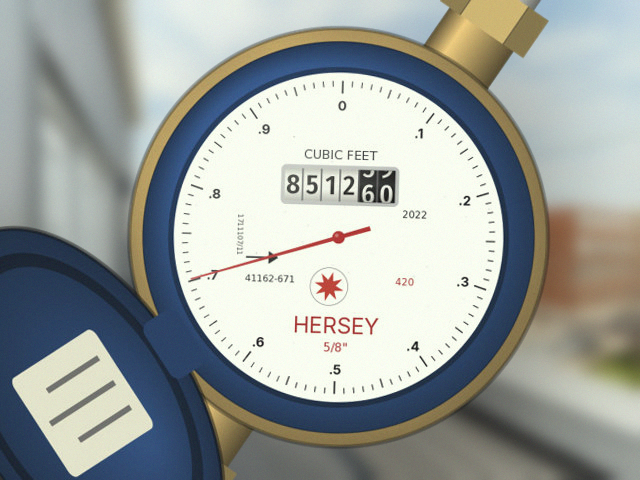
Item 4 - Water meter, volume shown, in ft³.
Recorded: 851259.70 ft³
